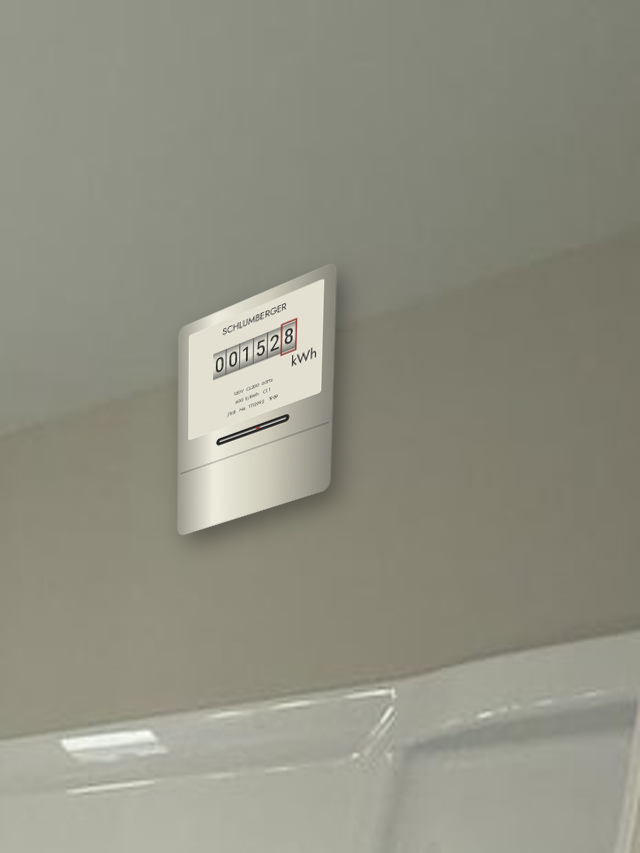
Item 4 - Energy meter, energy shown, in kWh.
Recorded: 152.8 kWh
